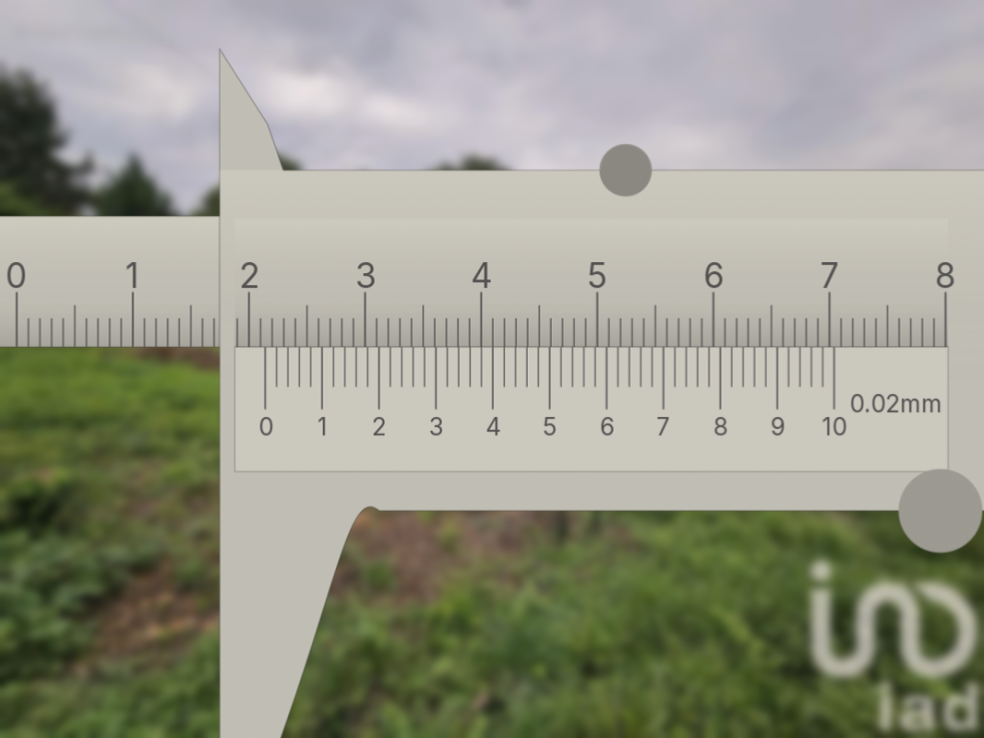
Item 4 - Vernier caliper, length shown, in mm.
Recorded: 21.4 mm
